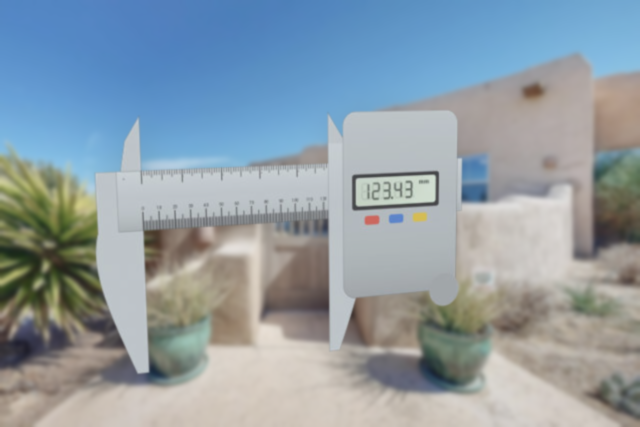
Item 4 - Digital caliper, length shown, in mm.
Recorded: 123.43 mm
